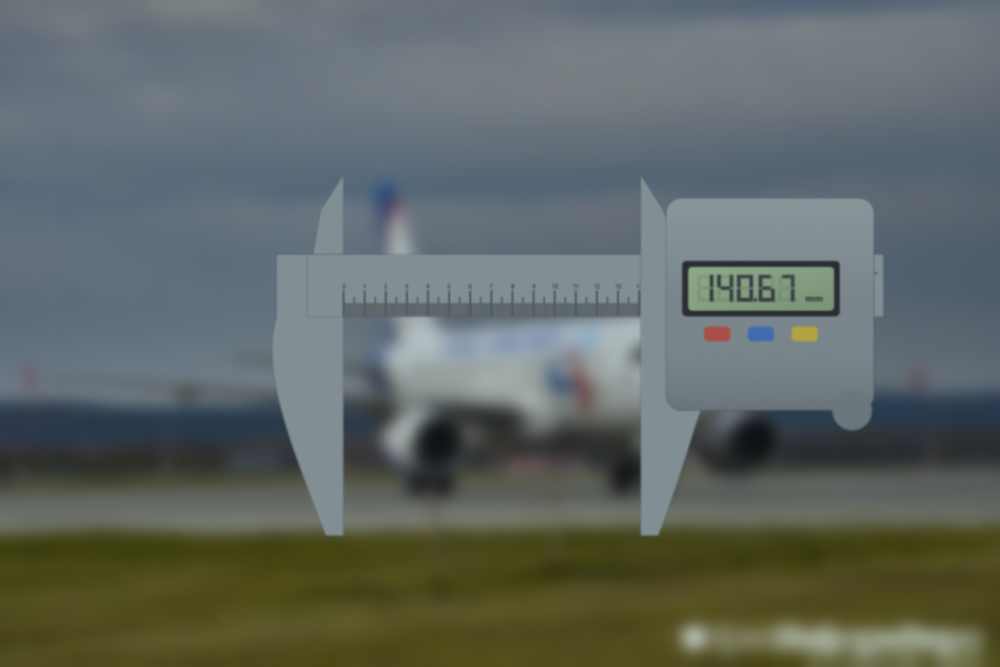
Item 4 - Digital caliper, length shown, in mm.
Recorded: 140.67 mm
